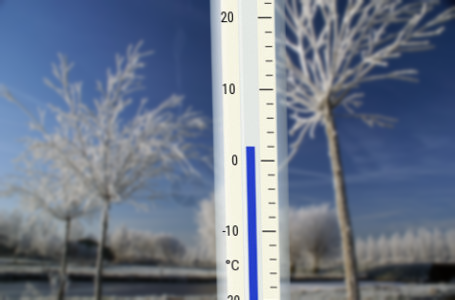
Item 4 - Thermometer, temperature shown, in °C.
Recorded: 2 °C
